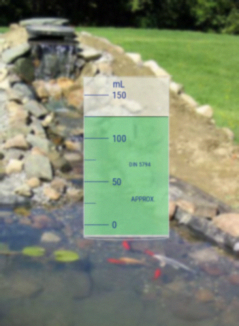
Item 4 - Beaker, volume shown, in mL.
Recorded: 125 mL
